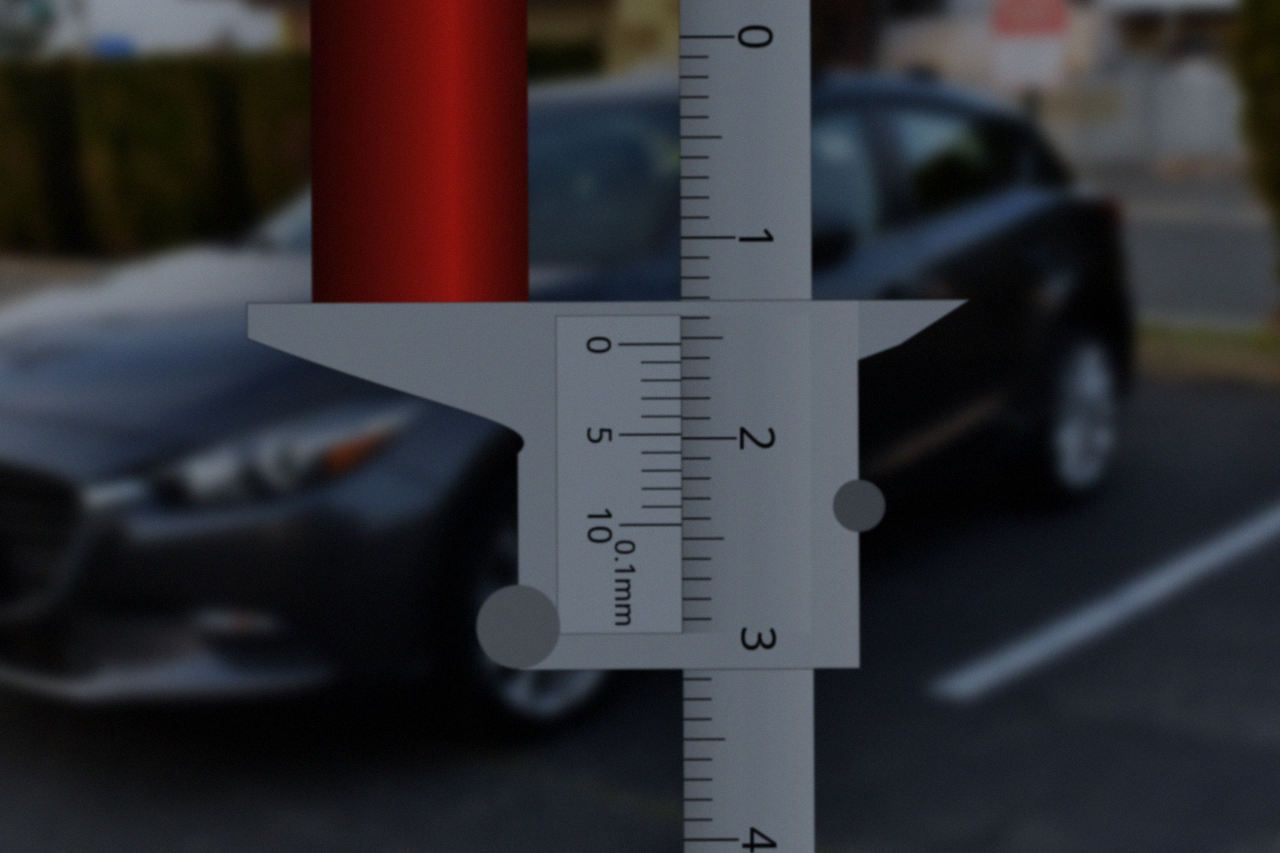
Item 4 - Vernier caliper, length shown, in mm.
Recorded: 15.3 mm
